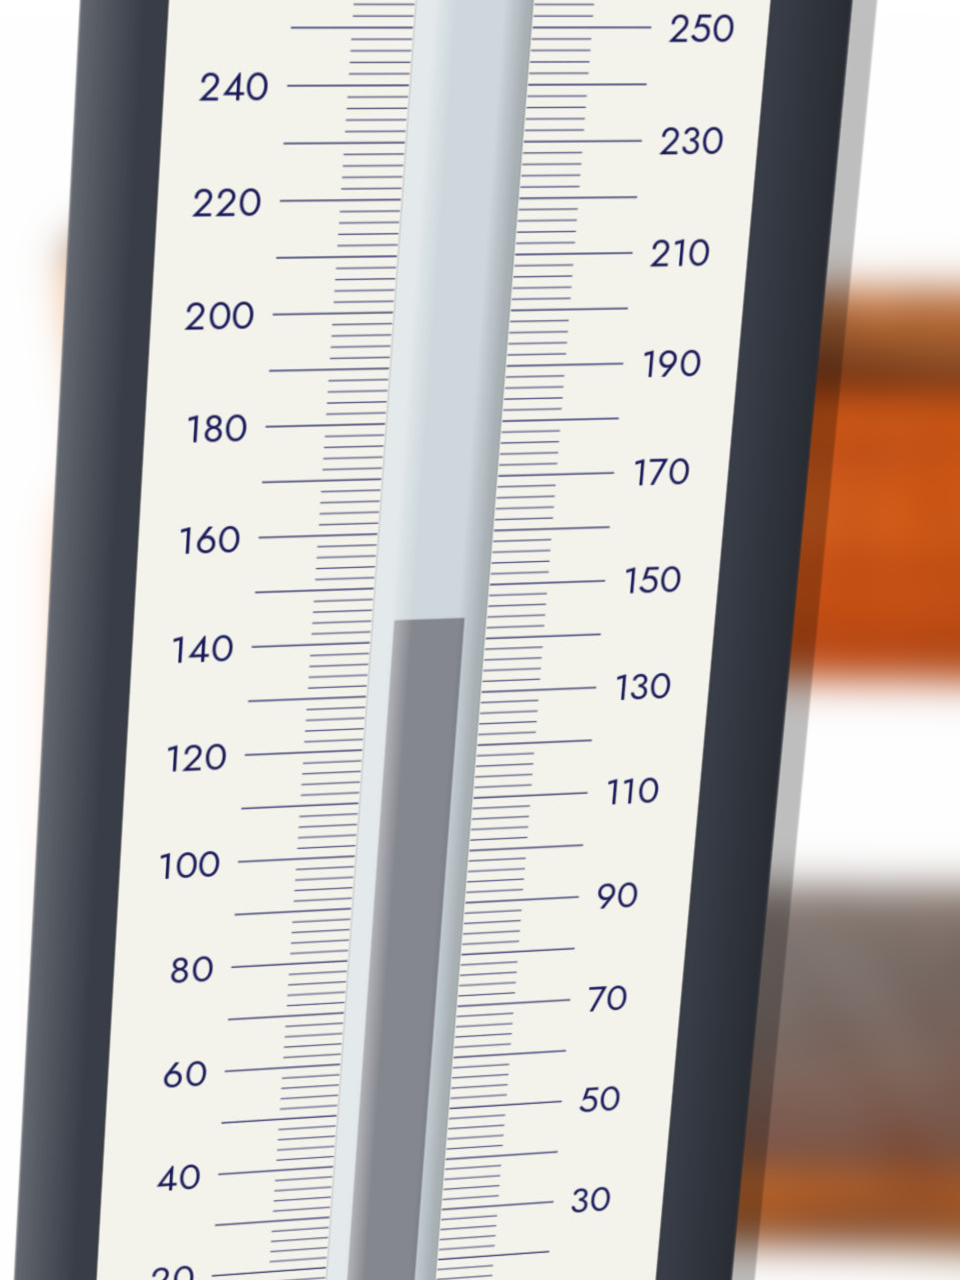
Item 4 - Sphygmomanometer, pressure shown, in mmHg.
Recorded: 144 mmHg
